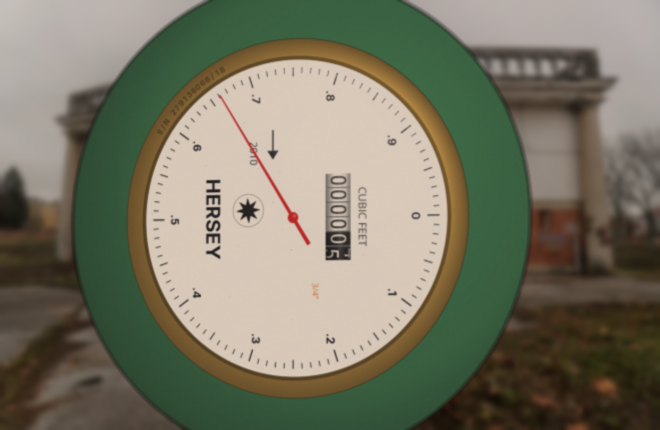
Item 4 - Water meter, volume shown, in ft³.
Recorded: 4.66 ft³
